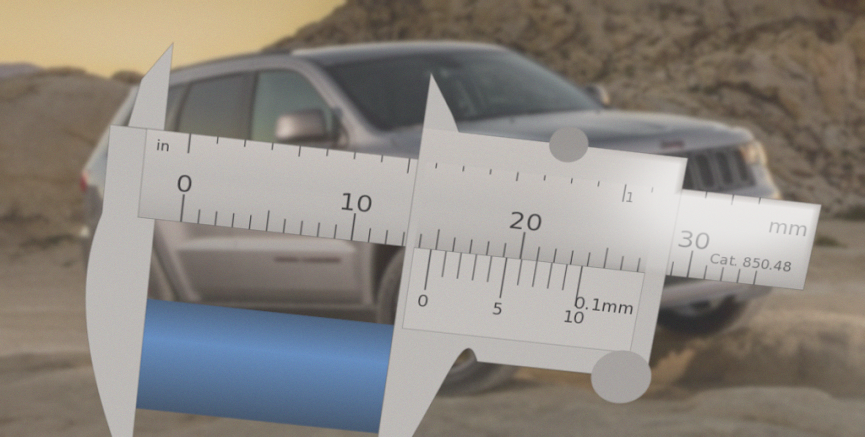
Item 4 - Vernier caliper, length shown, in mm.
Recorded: 14.7 mm
